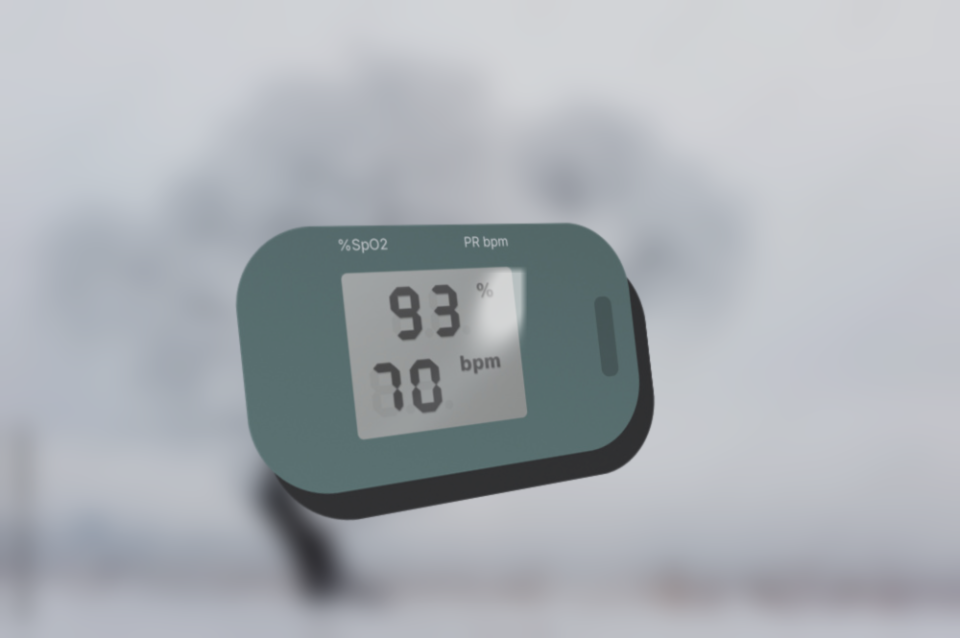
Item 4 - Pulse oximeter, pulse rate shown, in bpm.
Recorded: 70 bpm
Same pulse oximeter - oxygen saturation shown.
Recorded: 93 %
